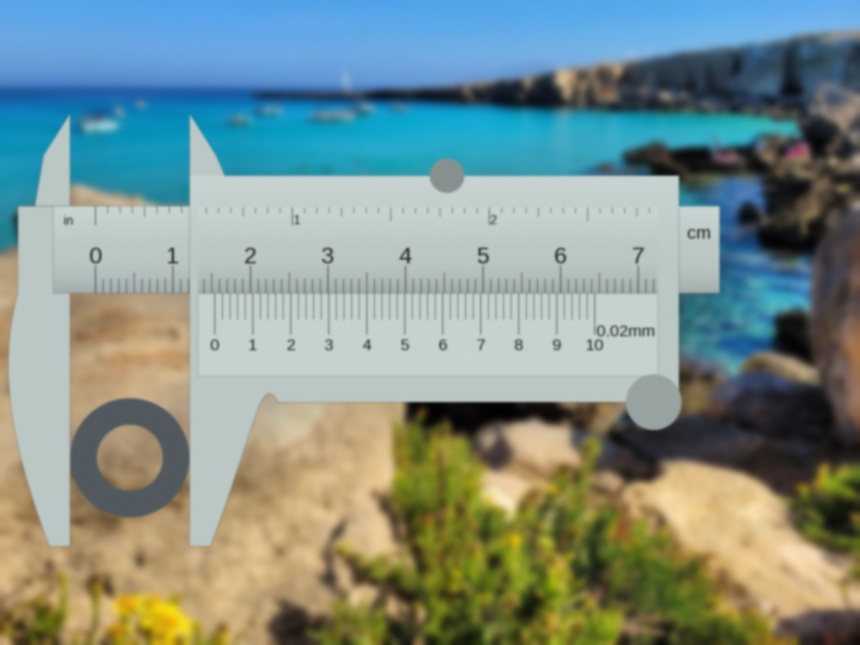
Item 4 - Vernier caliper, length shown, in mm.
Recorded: 15.4 mm
